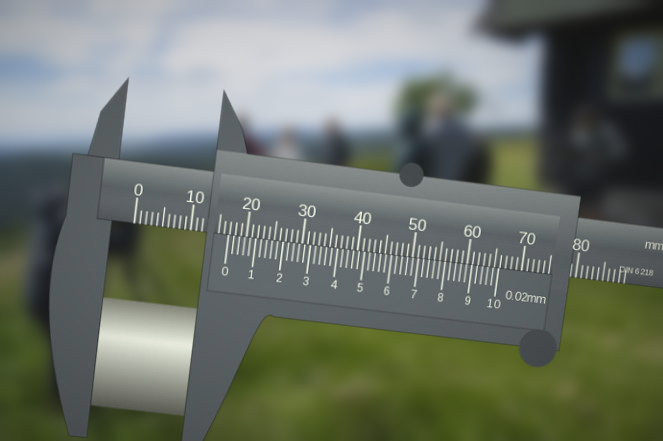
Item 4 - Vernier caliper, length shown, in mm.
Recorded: 16.8 mm
